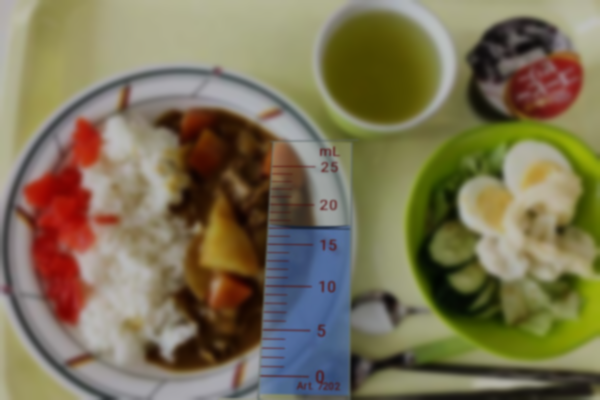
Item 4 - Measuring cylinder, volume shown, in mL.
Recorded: 17 mL
